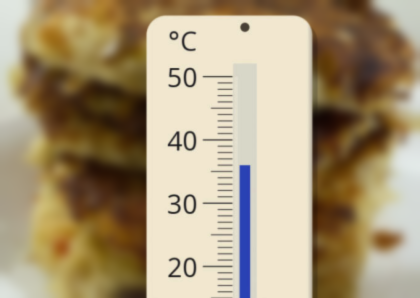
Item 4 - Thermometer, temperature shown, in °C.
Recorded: 36 °C
